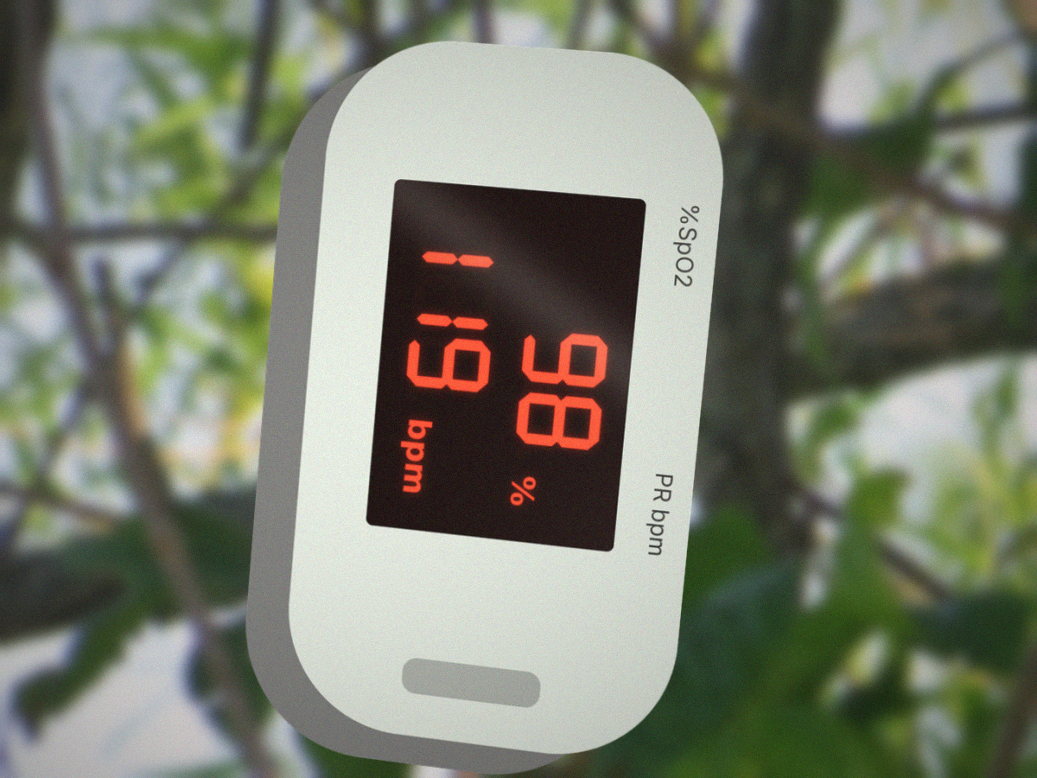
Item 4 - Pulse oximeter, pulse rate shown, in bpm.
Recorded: 119 bpm
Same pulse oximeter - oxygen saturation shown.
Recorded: 98 %
